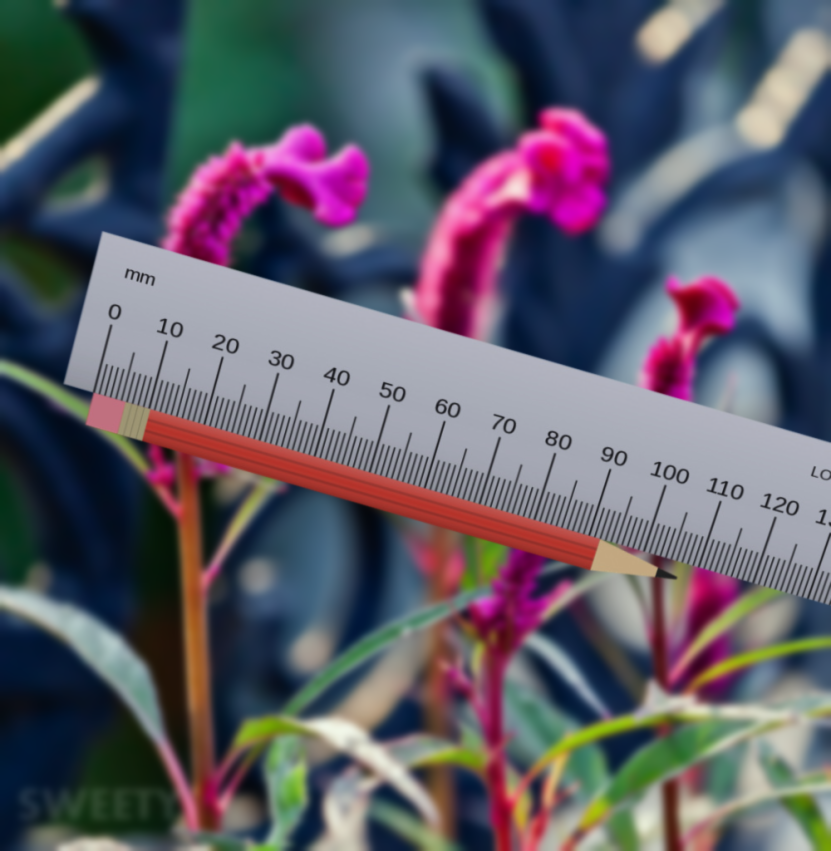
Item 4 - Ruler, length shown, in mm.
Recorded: 107 mm
